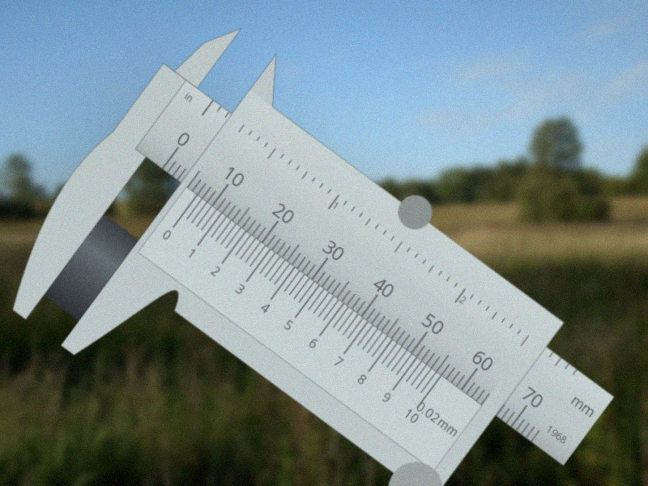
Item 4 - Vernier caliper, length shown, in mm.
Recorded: 7.0 mm
